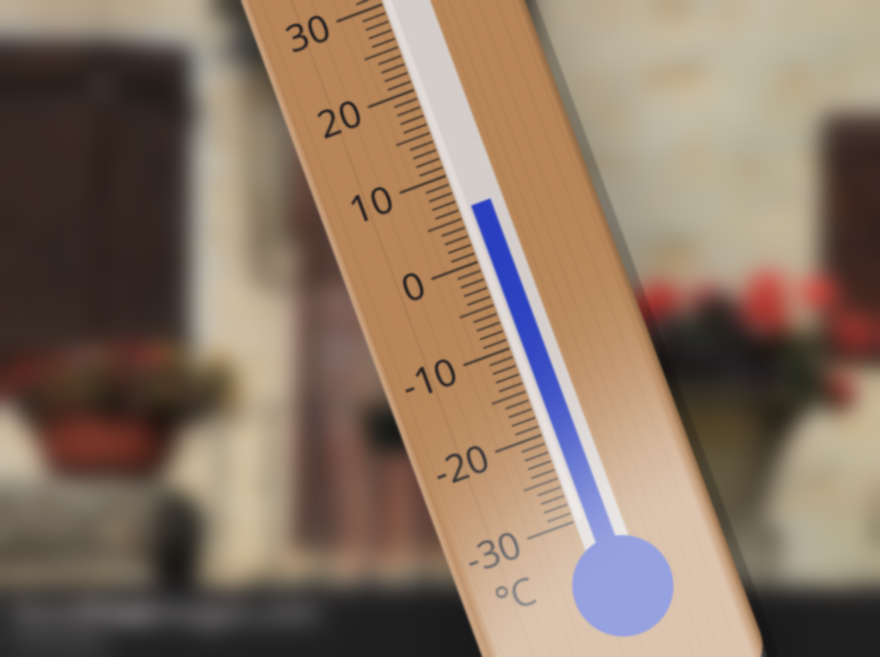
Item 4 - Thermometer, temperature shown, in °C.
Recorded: 6 °C
